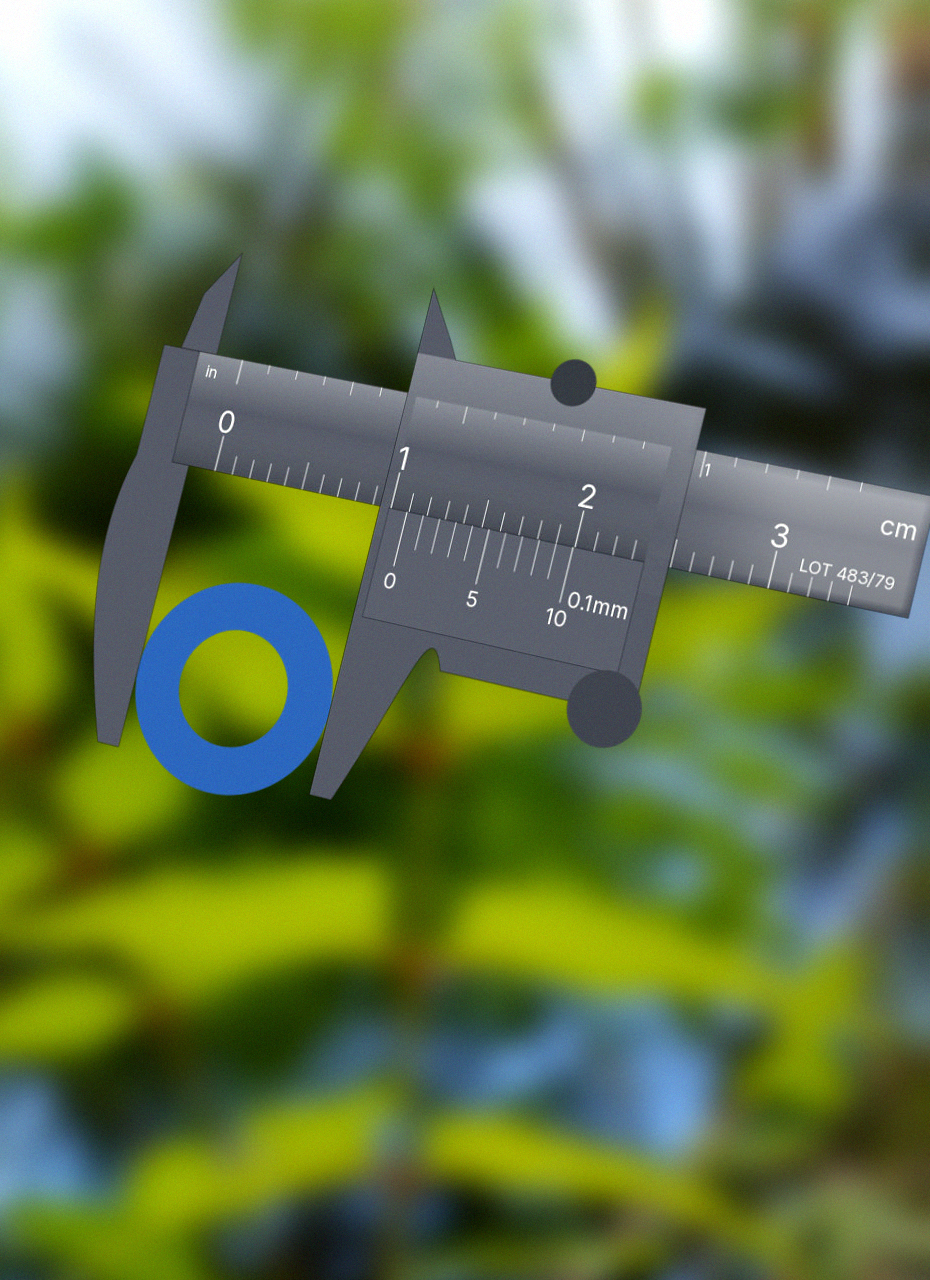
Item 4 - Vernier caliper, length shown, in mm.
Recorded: 10.9 mm
